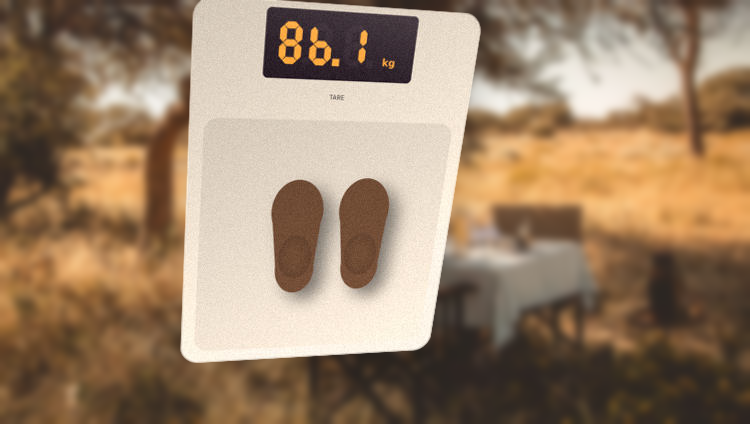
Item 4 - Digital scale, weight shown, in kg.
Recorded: 86.1 kg
